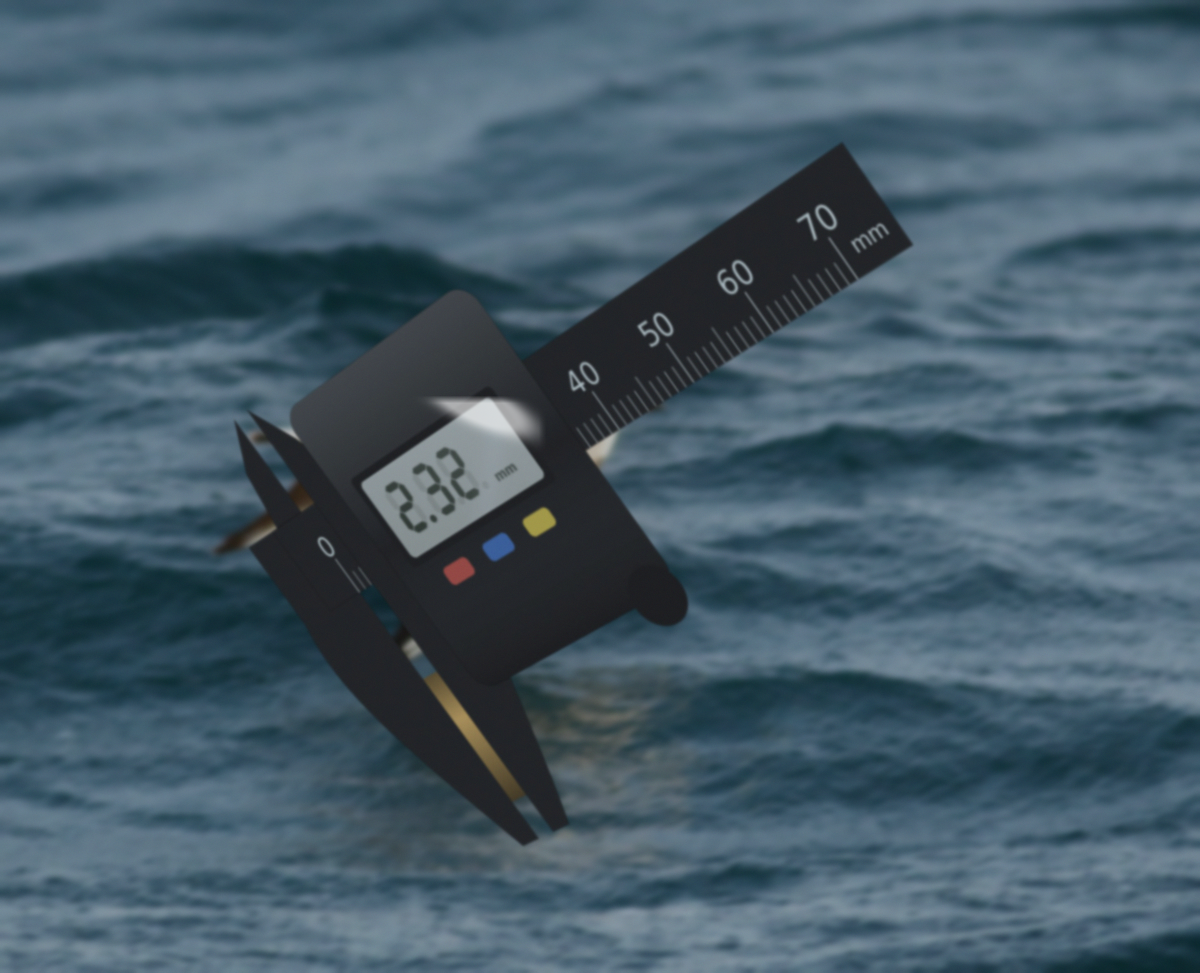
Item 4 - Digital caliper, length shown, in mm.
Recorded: 2.32 mm
